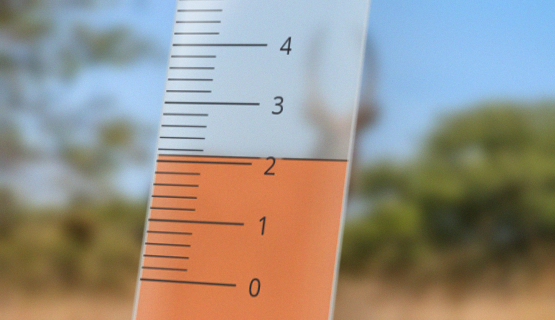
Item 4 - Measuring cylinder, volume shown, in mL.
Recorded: 2.1 mL
